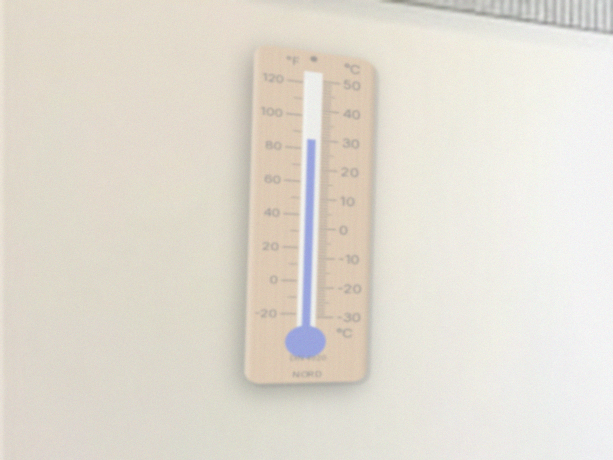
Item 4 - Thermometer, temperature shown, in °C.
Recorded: 30 °C
